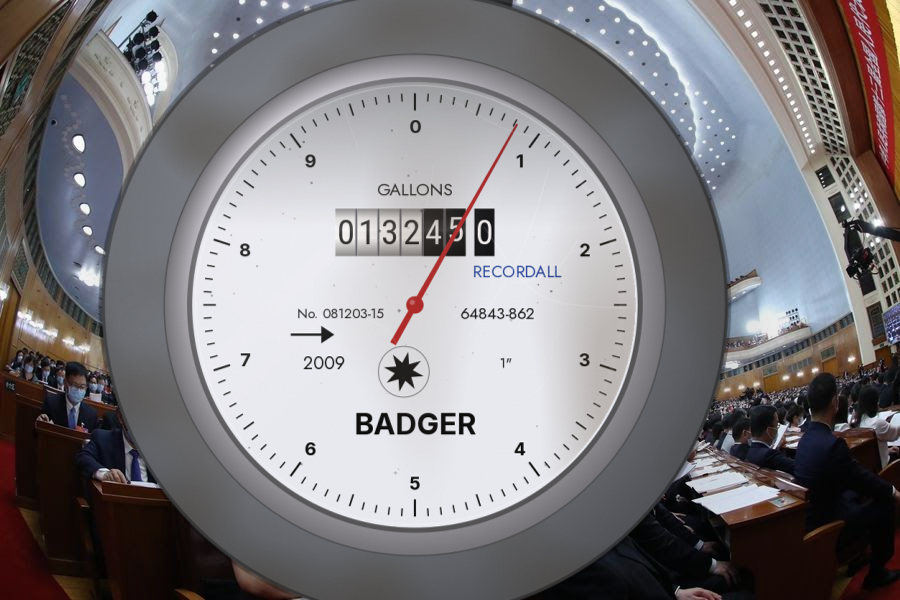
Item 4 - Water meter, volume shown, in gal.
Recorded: 132450.8 gal
